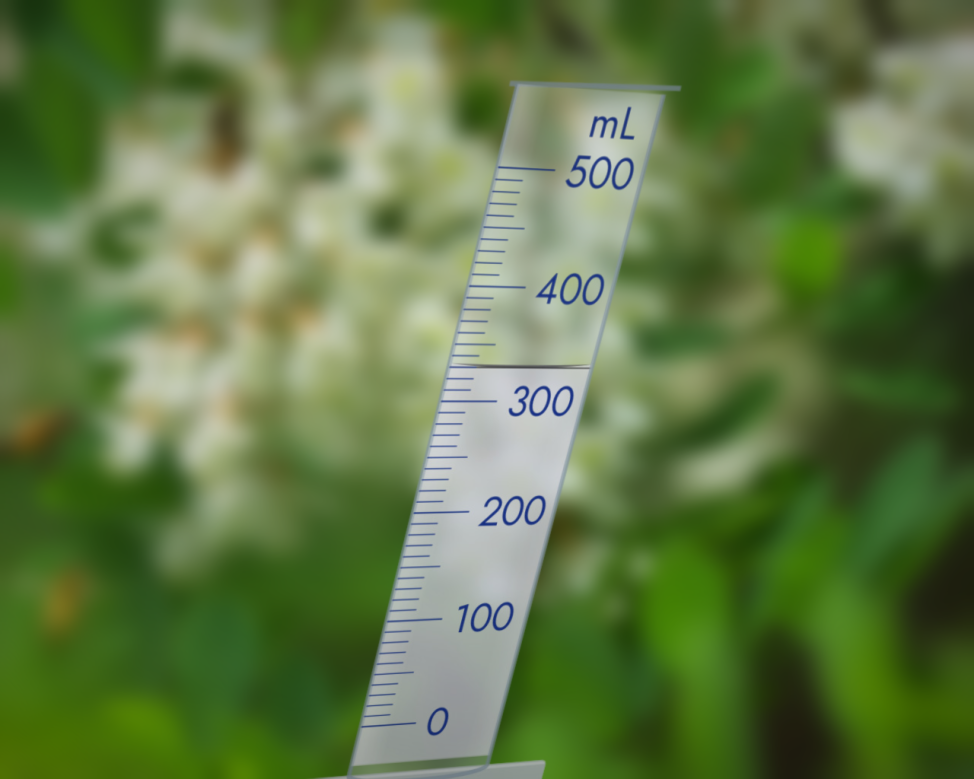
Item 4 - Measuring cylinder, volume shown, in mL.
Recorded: 330 mL
